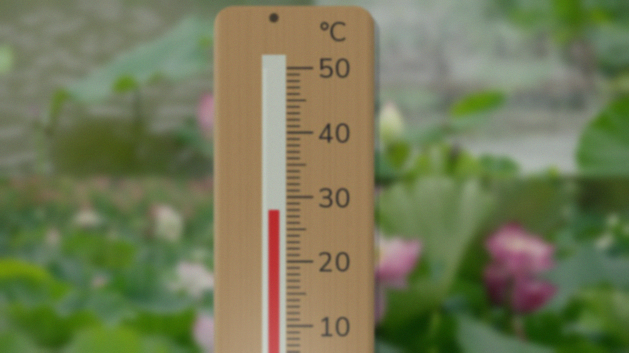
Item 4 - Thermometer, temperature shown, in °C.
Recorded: 28 °C
